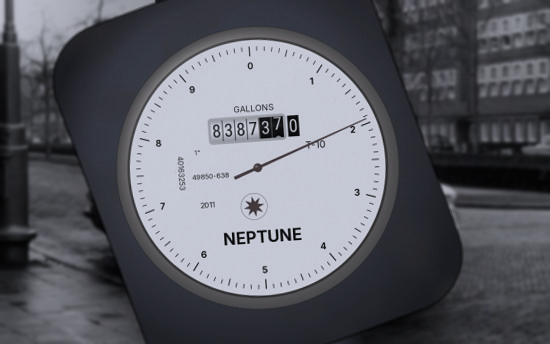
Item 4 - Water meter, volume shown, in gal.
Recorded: 8387371.9 gal
